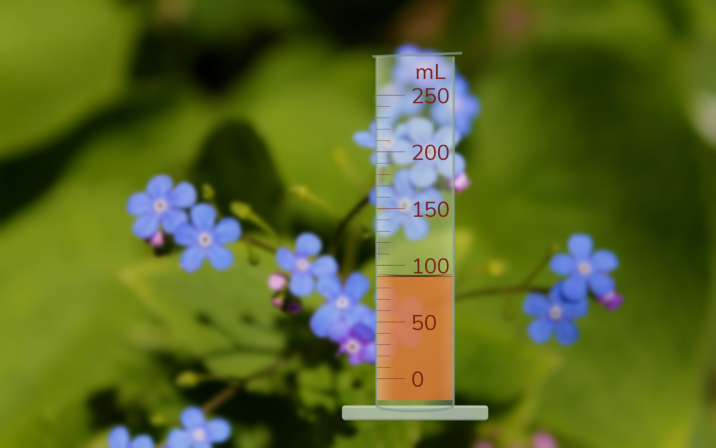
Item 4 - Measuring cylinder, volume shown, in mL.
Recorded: 90 mL
